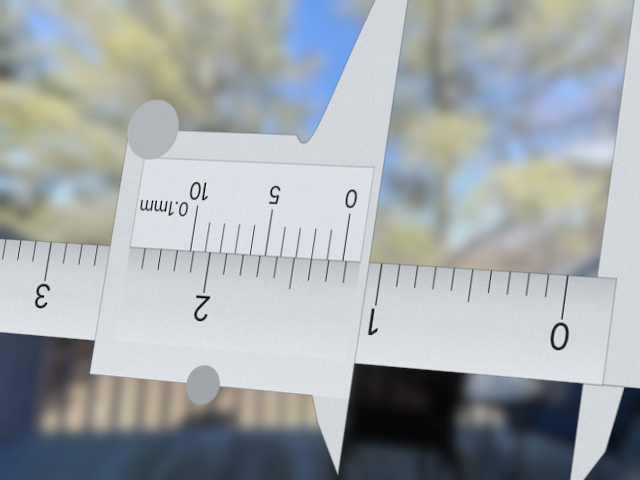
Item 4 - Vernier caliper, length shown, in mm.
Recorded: 12.2 mm
